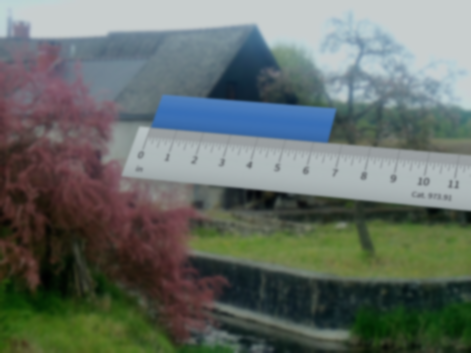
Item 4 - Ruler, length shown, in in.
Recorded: 6.5 in
